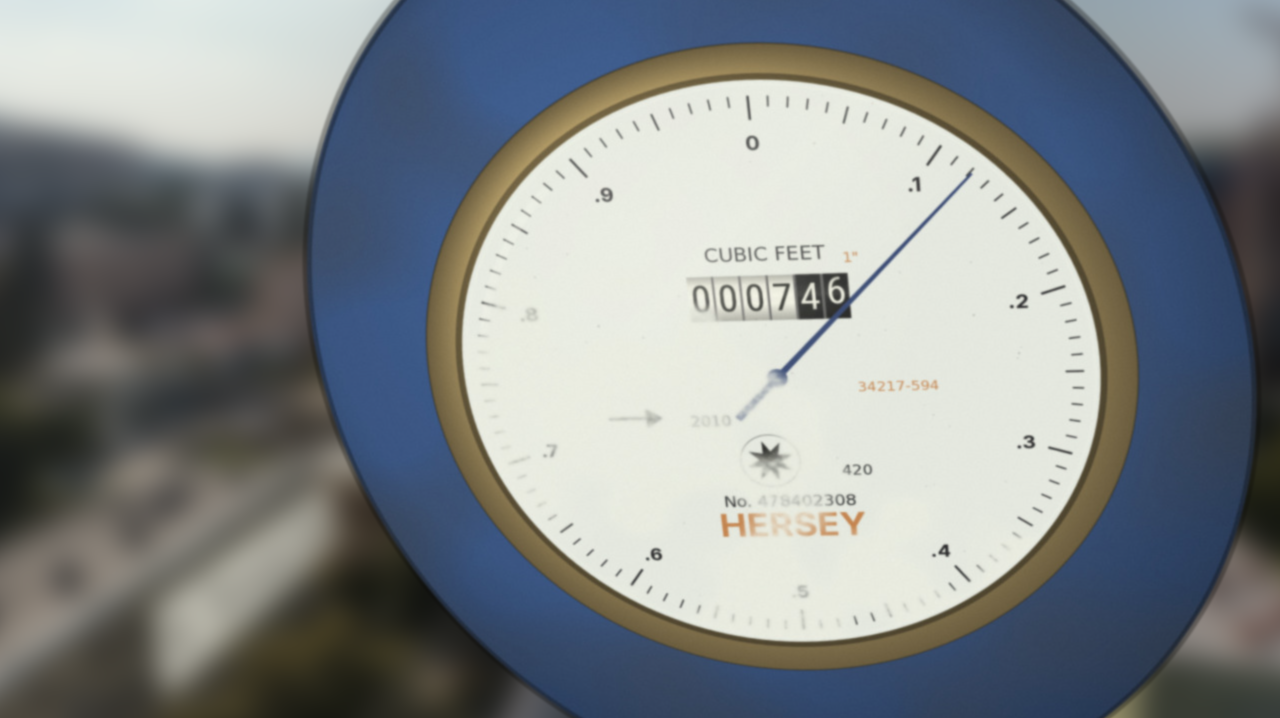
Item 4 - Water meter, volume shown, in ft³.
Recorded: 746.12 ft³
